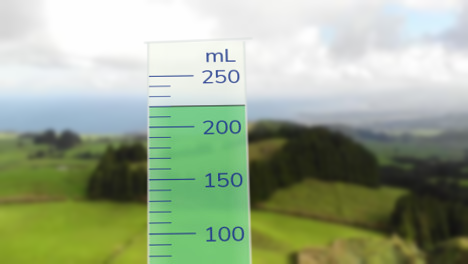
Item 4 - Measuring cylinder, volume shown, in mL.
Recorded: 220 mL
